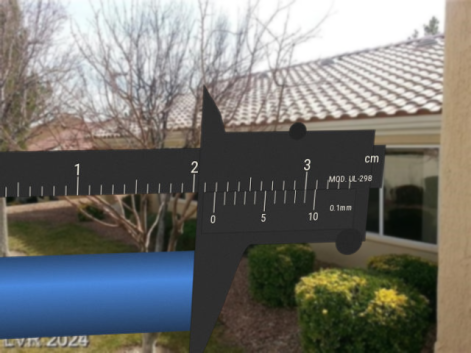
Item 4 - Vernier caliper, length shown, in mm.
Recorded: 21.9 mm
